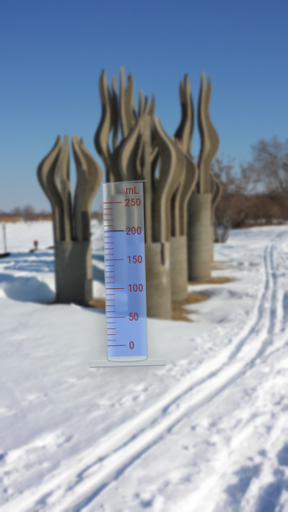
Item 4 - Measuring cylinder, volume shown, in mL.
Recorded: 200 mL
